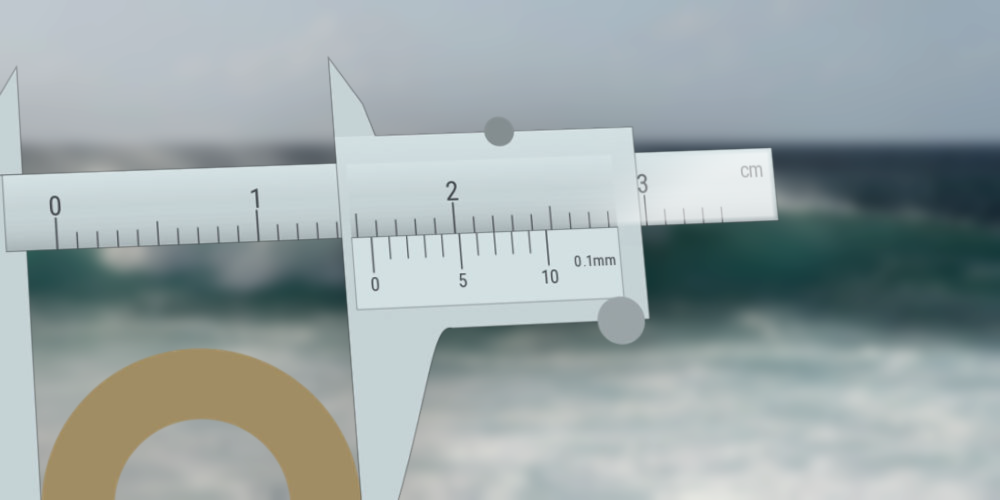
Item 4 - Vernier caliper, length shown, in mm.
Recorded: 15.7 mm
